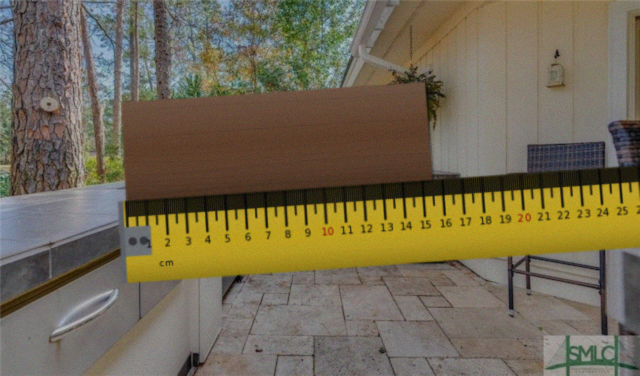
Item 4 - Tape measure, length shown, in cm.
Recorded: 15.5 cm
